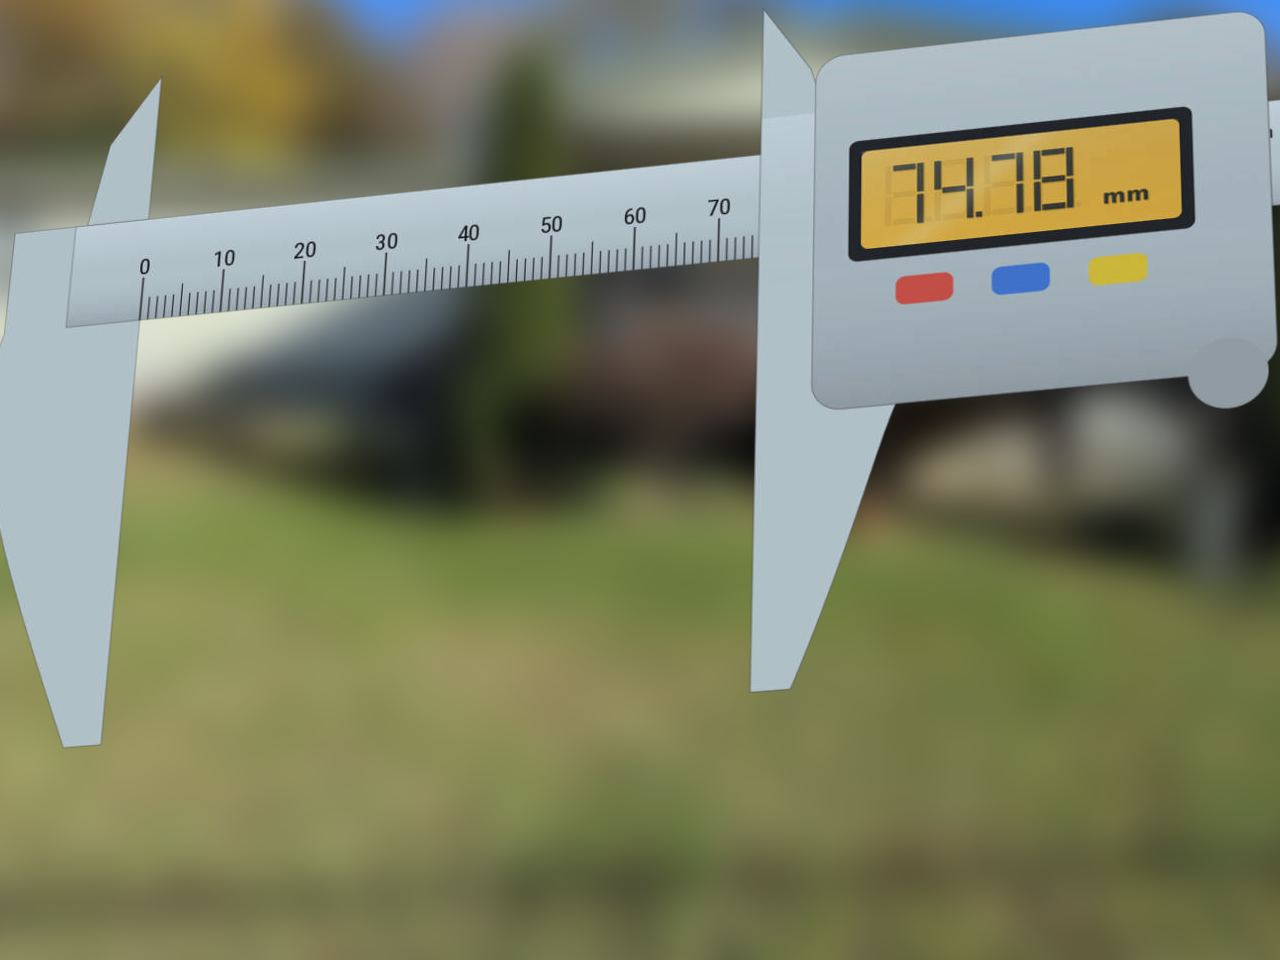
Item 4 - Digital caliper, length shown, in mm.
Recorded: 74.78 mm
